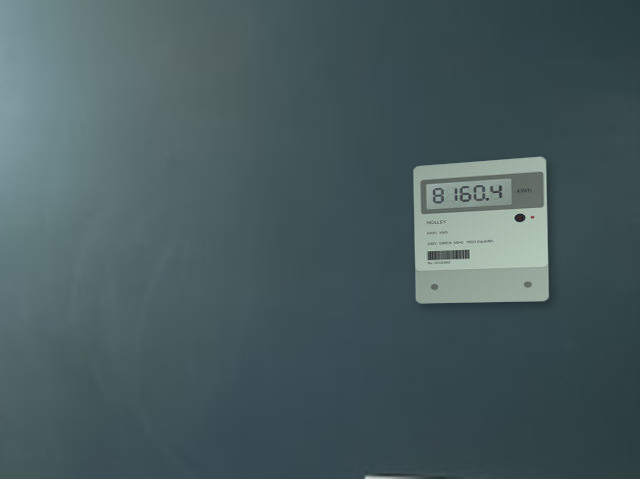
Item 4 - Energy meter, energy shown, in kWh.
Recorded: 8160.4 kWh
